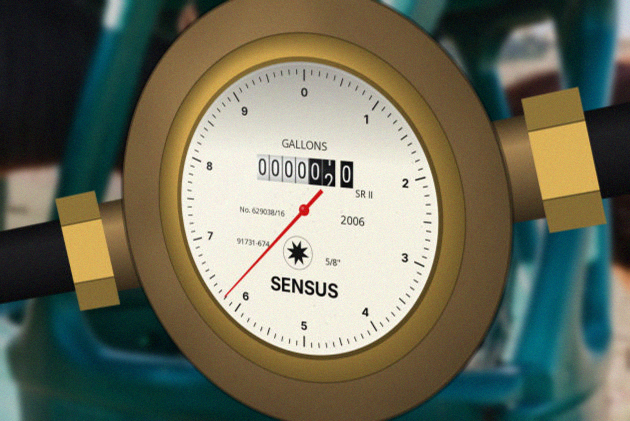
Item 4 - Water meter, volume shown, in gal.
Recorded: 16.2 gal
